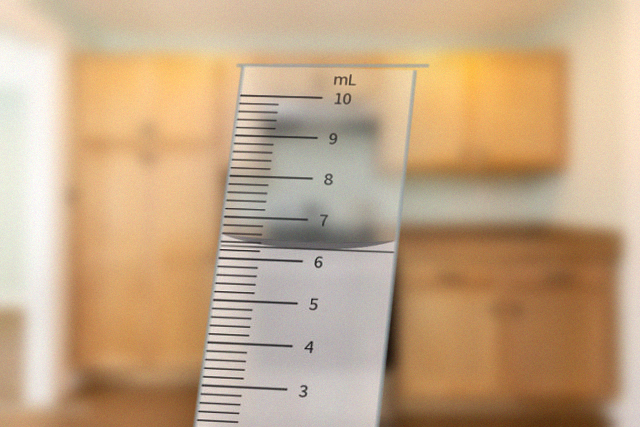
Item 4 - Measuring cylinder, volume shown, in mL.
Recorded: 6.3 mL
